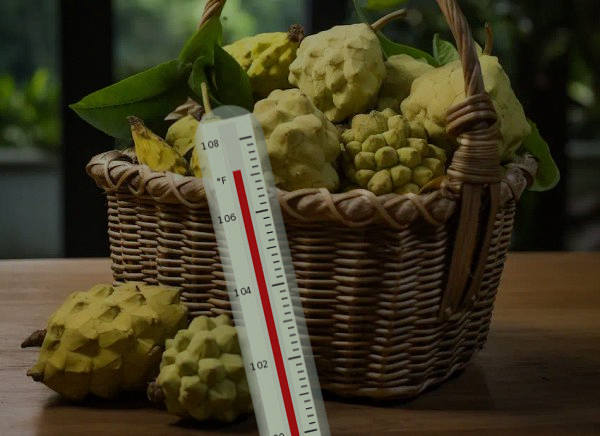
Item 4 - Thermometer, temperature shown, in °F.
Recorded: 107.2 °F
